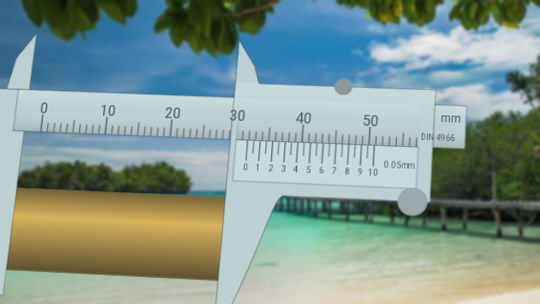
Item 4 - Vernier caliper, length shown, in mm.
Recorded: 31.8 mm
